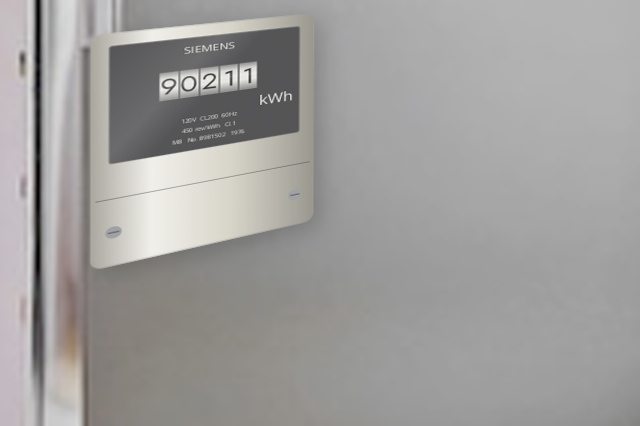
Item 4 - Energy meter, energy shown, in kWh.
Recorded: 90211 kWh
